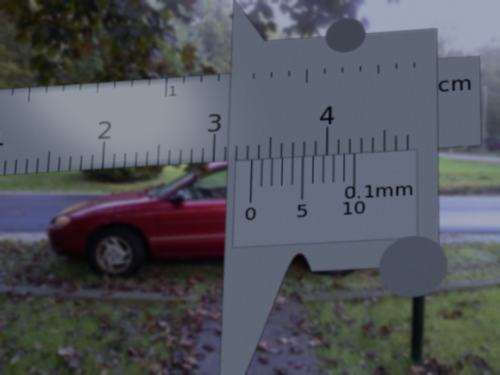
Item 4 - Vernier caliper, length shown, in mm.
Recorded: 33.4 mm
